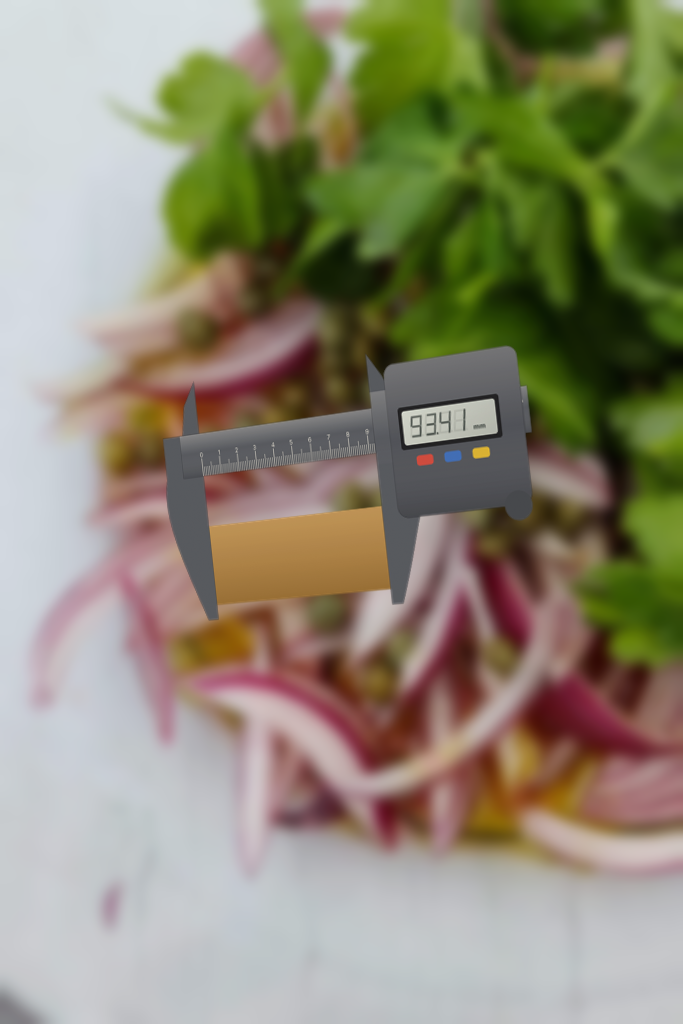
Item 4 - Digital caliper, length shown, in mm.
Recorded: 93.41 mm
